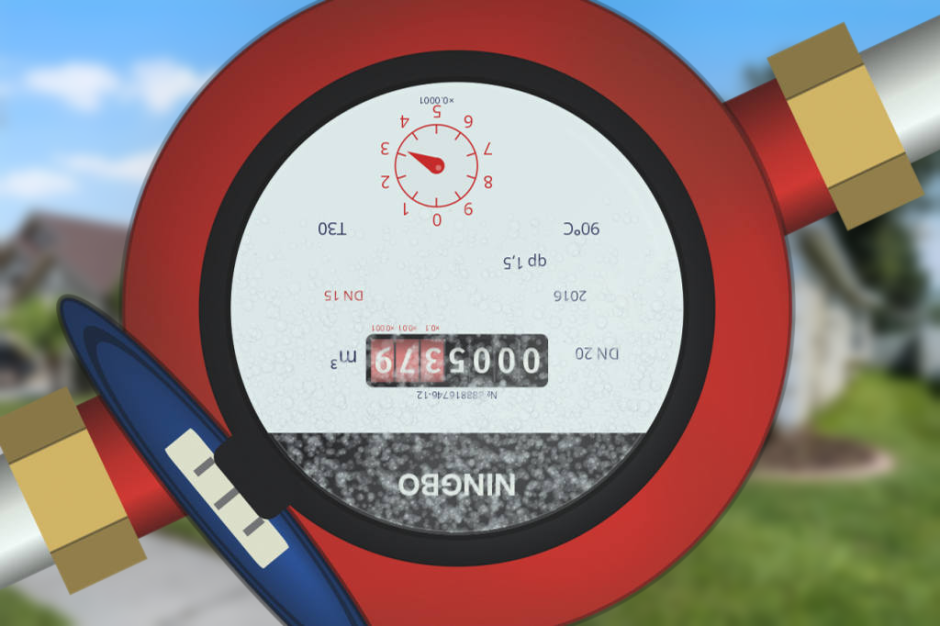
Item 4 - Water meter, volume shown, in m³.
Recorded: 5.3793 m³
